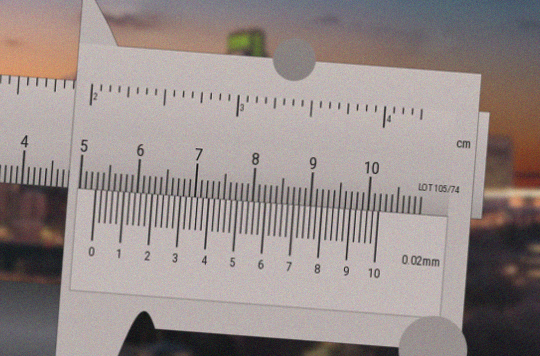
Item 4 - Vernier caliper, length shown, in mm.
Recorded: 52.8 mm
